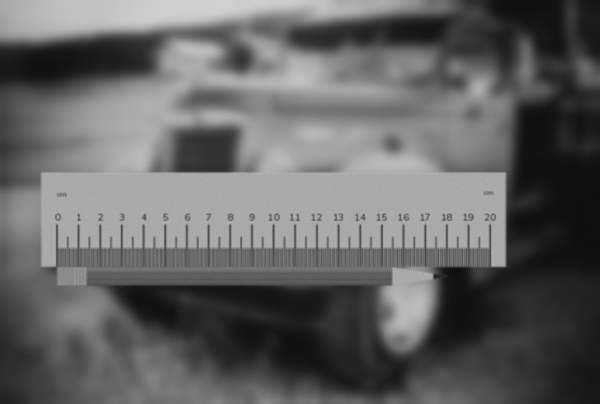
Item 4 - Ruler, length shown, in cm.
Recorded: 18 cm
